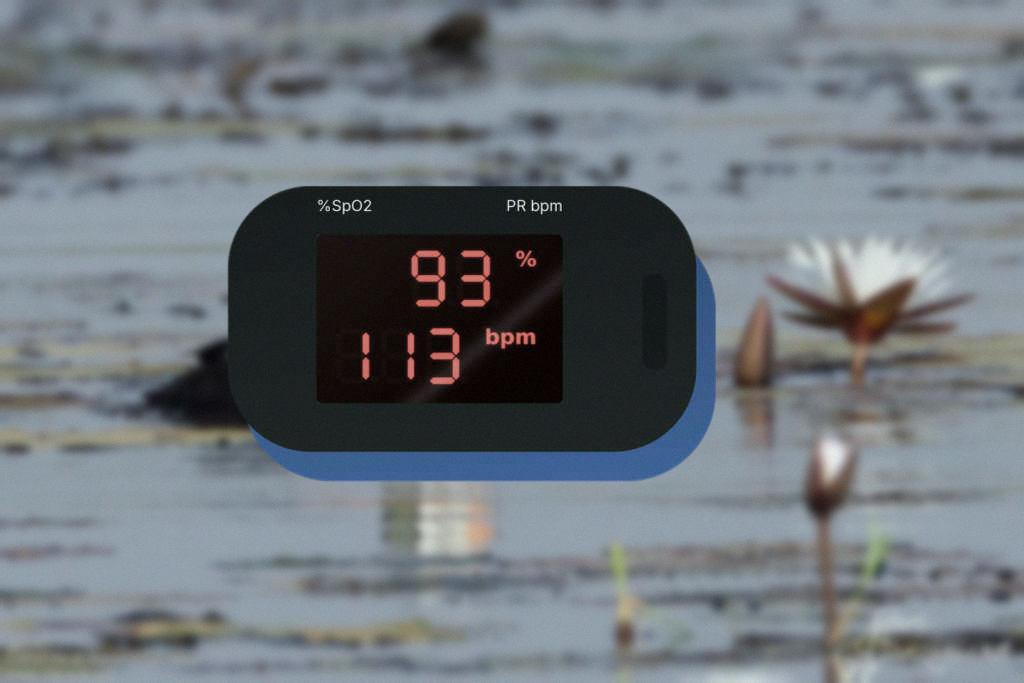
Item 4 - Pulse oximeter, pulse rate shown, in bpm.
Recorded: 113 bpm
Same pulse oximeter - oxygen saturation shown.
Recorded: 93 %
